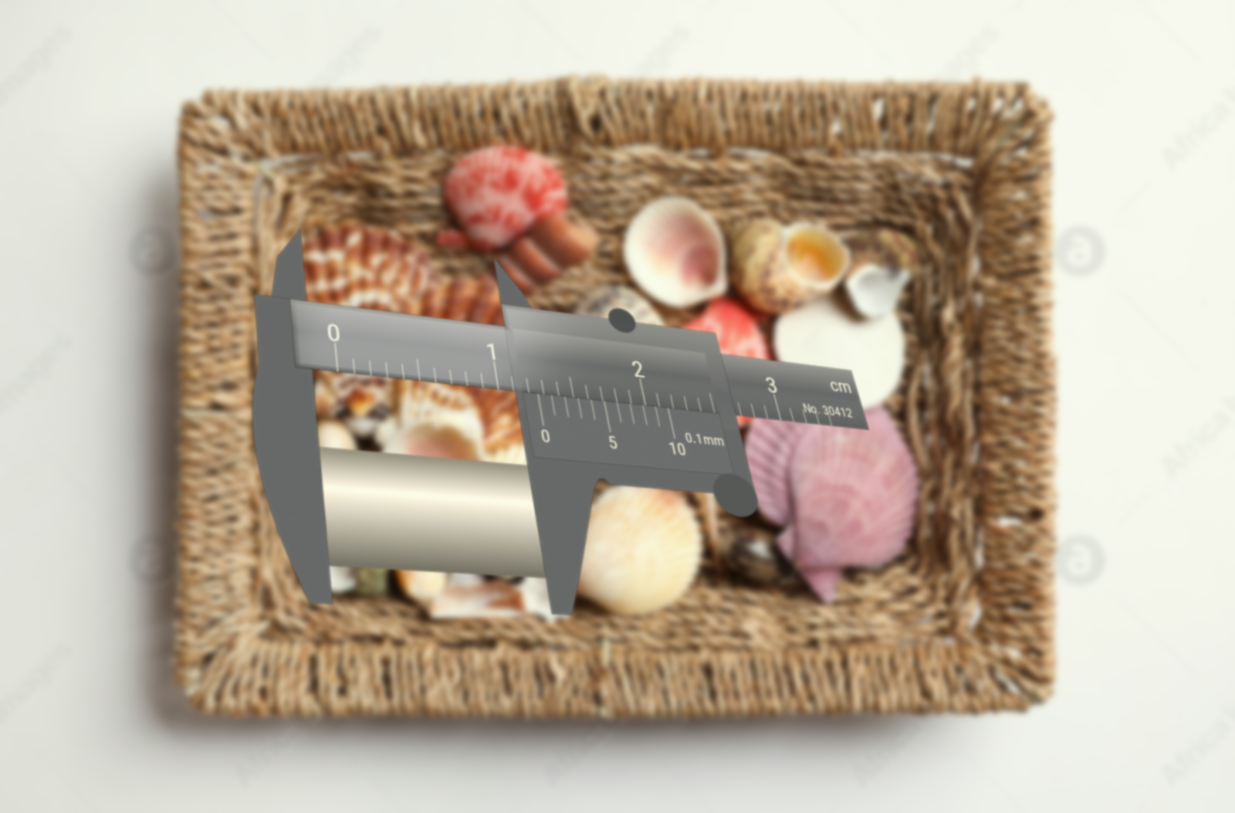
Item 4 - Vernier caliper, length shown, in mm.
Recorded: 12.6 mm
